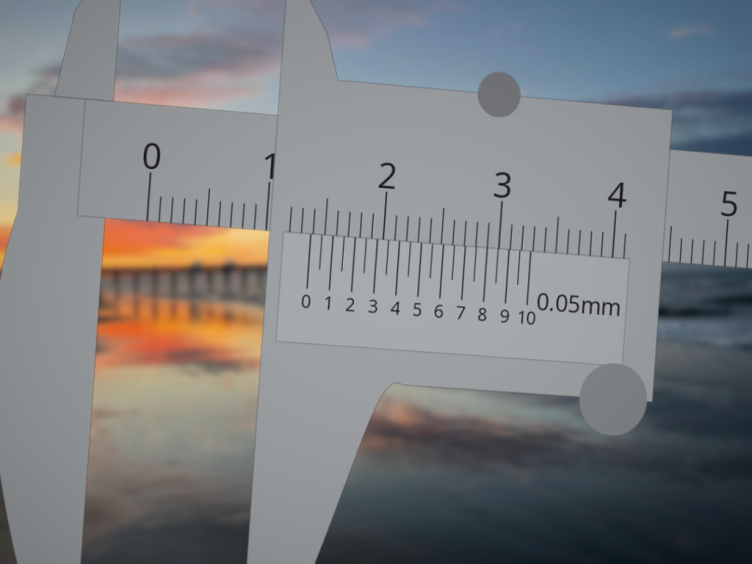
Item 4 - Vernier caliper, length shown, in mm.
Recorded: 13.8 mm
